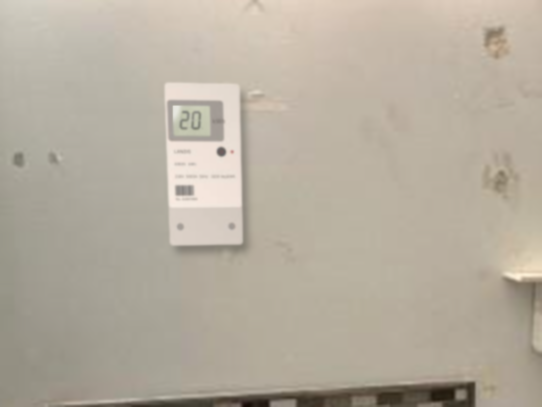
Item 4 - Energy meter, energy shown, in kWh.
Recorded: 20 kWh
